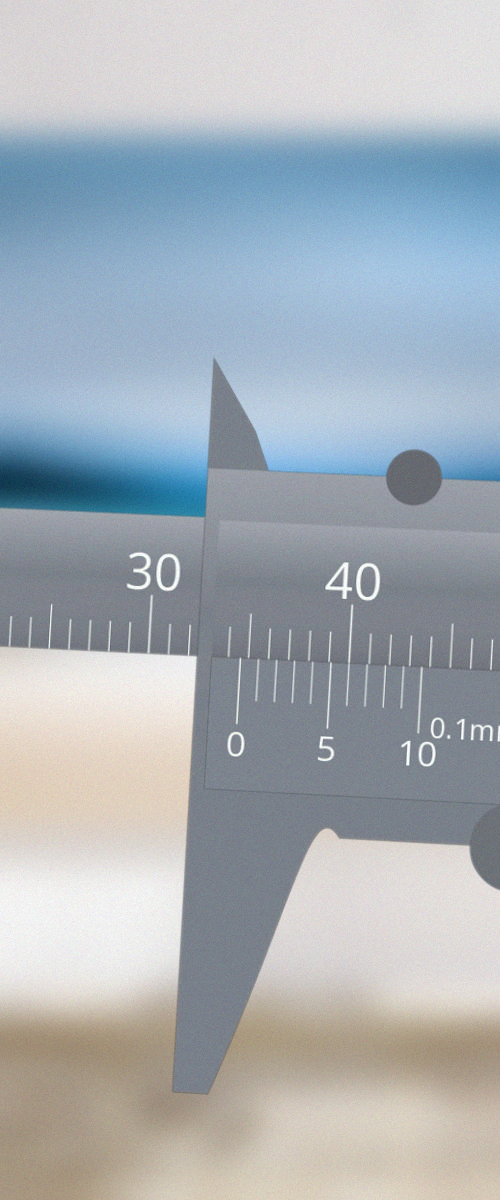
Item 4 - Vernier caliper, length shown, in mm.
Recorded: 34.6 mm
